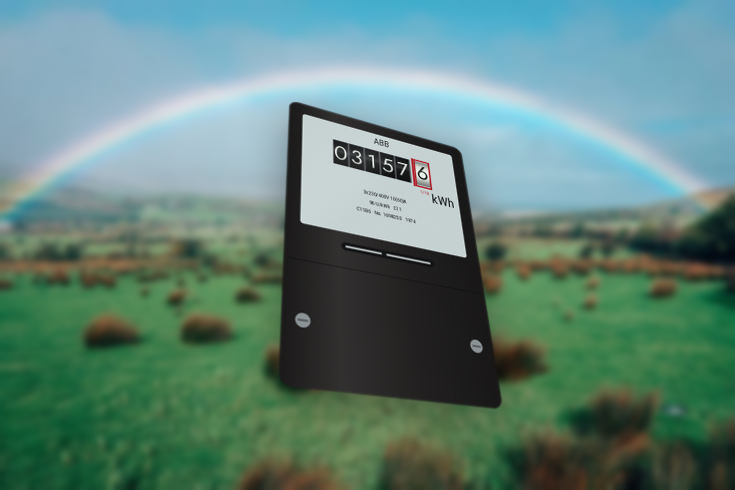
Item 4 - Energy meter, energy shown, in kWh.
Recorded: 3157.6 kWh
